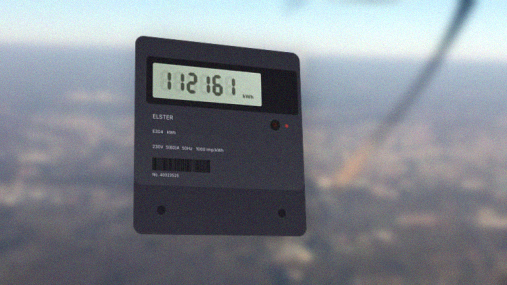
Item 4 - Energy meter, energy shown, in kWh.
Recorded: 112161 kWh
